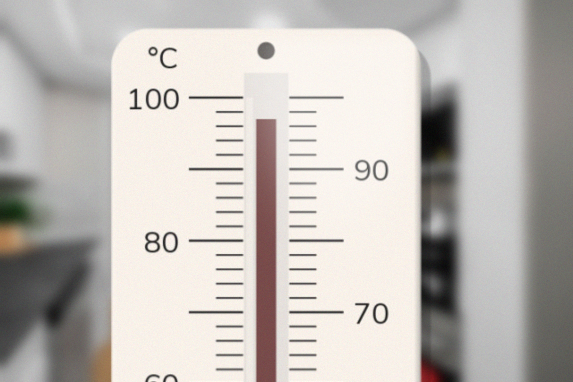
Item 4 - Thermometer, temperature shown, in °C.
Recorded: 97 °C
